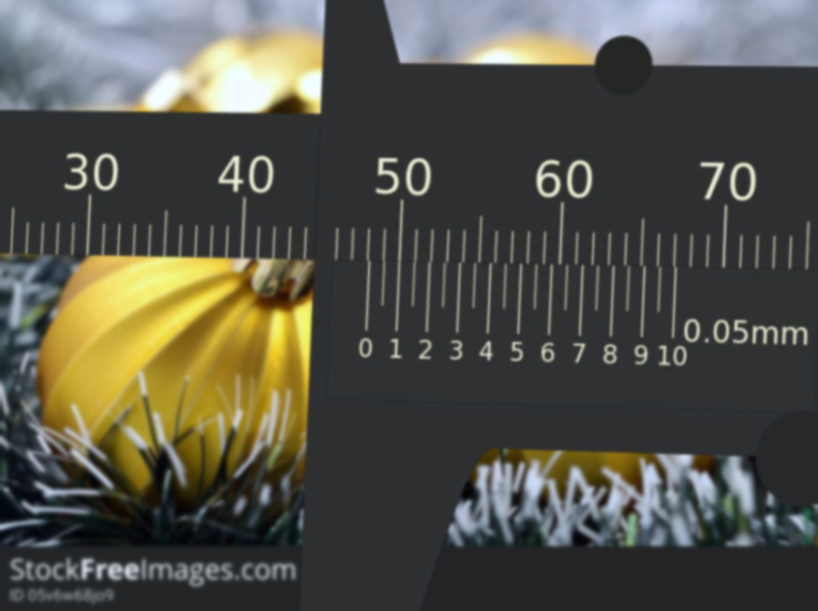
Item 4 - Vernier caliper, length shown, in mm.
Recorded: 48.1 mm
